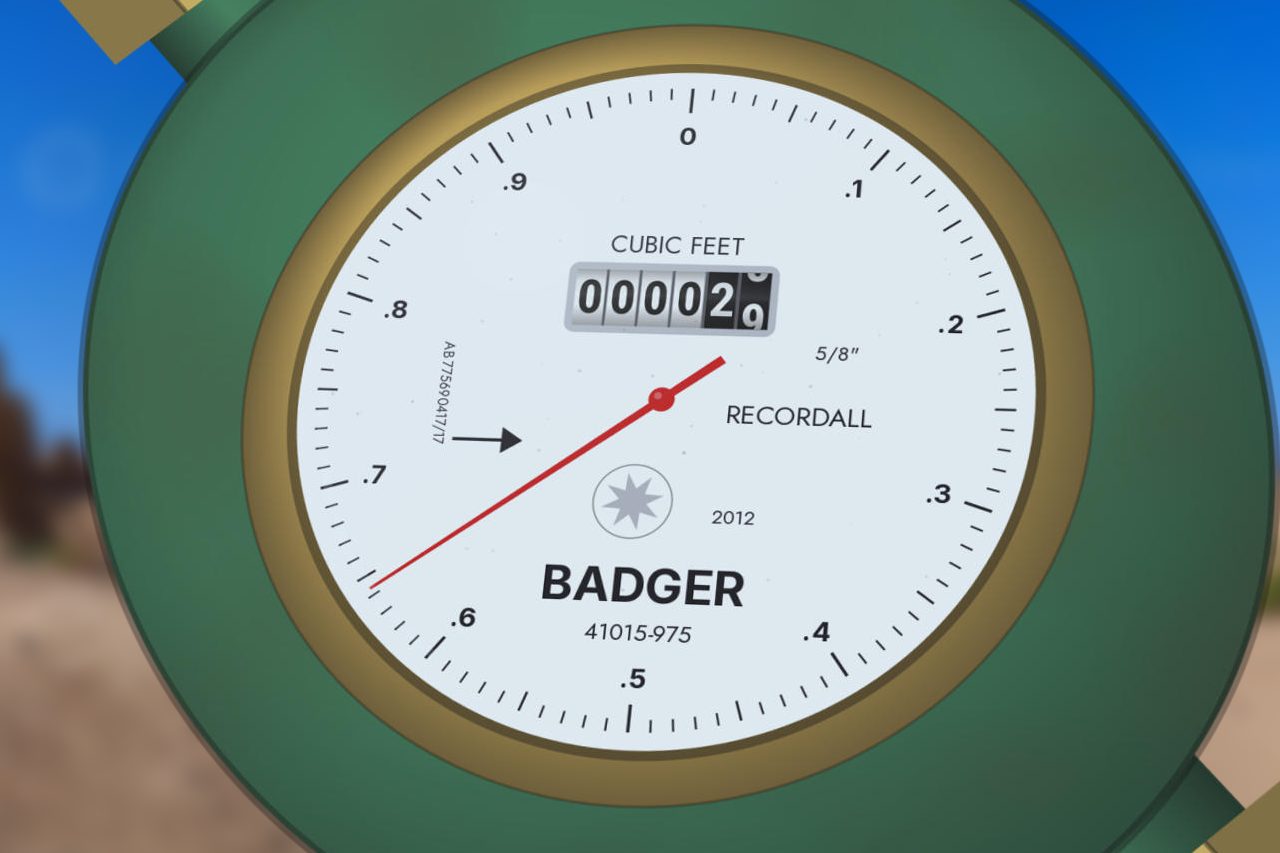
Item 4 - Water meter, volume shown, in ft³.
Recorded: 28.64 ft³
